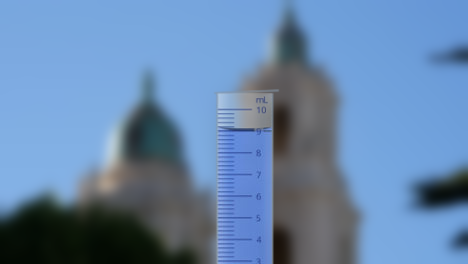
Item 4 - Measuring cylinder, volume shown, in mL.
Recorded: 9 mL
